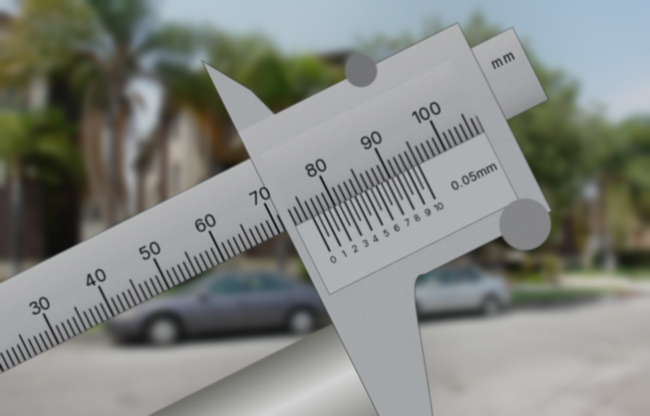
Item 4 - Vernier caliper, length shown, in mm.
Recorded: 76.0 mm
